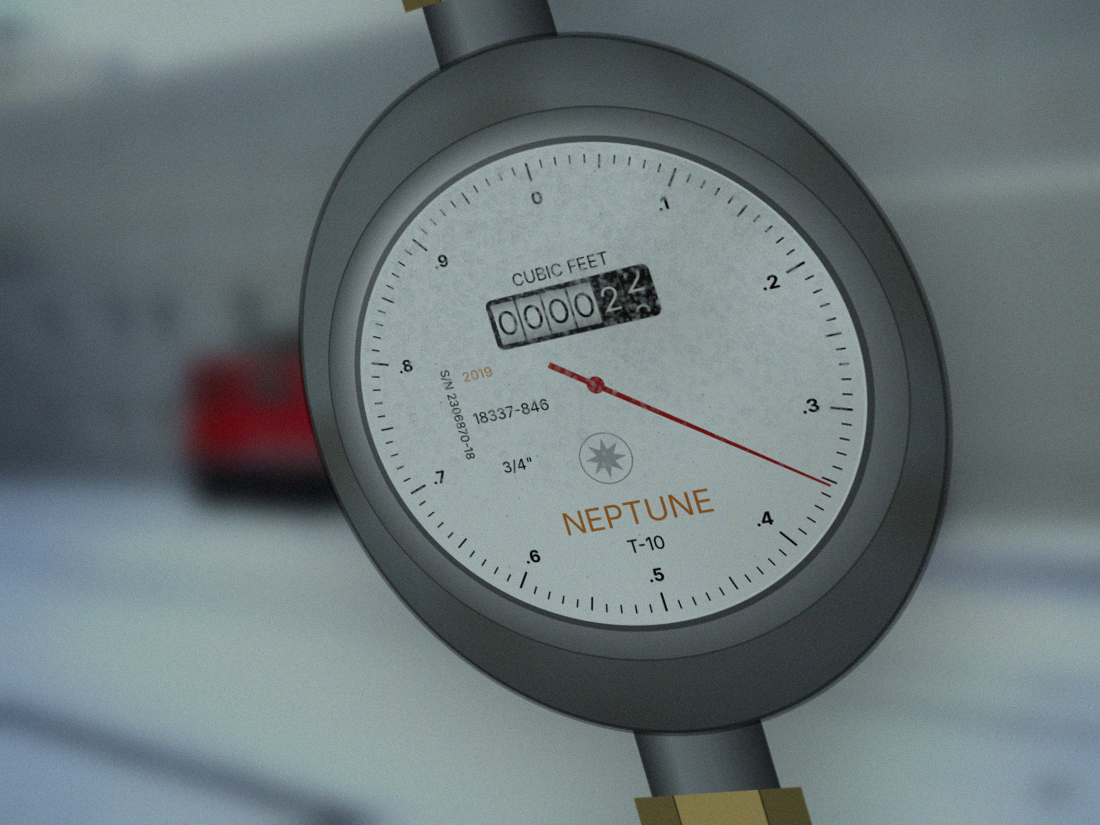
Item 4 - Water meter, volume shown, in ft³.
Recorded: 22.35 ft³
